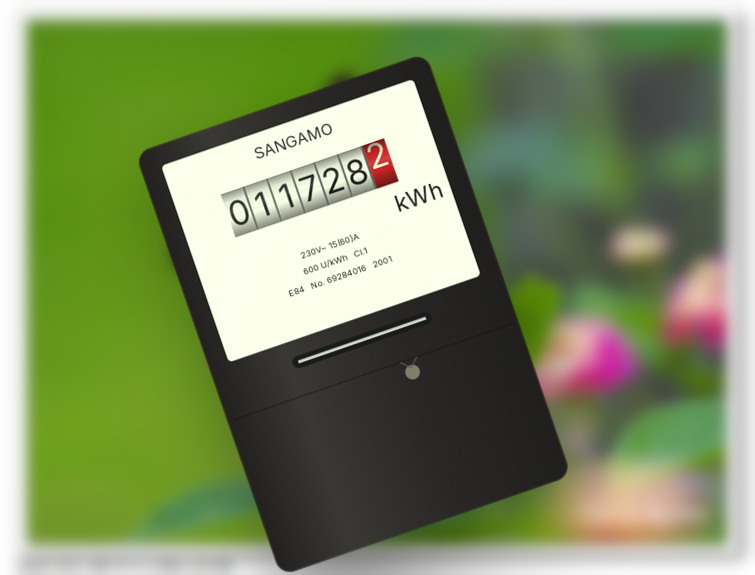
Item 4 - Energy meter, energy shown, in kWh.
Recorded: 11728.2 kWh
